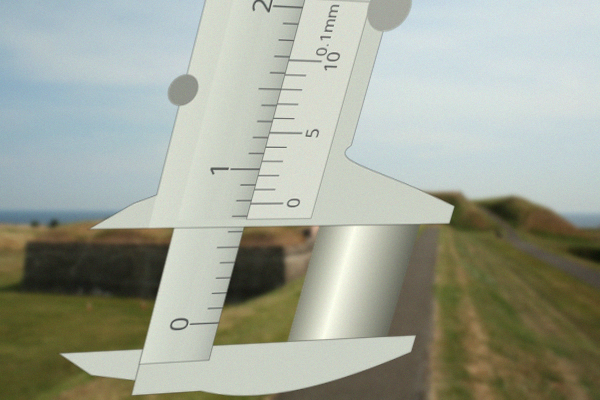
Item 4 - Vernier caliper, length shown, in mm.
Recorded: 7.8 mm
